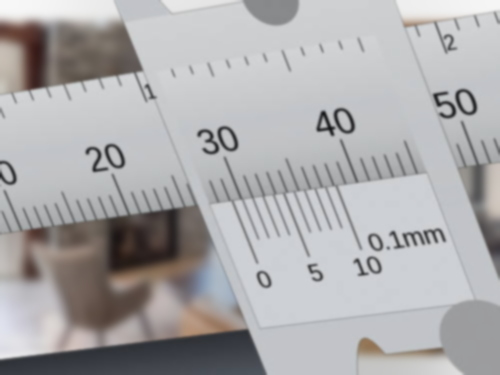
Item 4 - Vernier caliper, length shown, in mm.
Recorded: 29.2 mm
